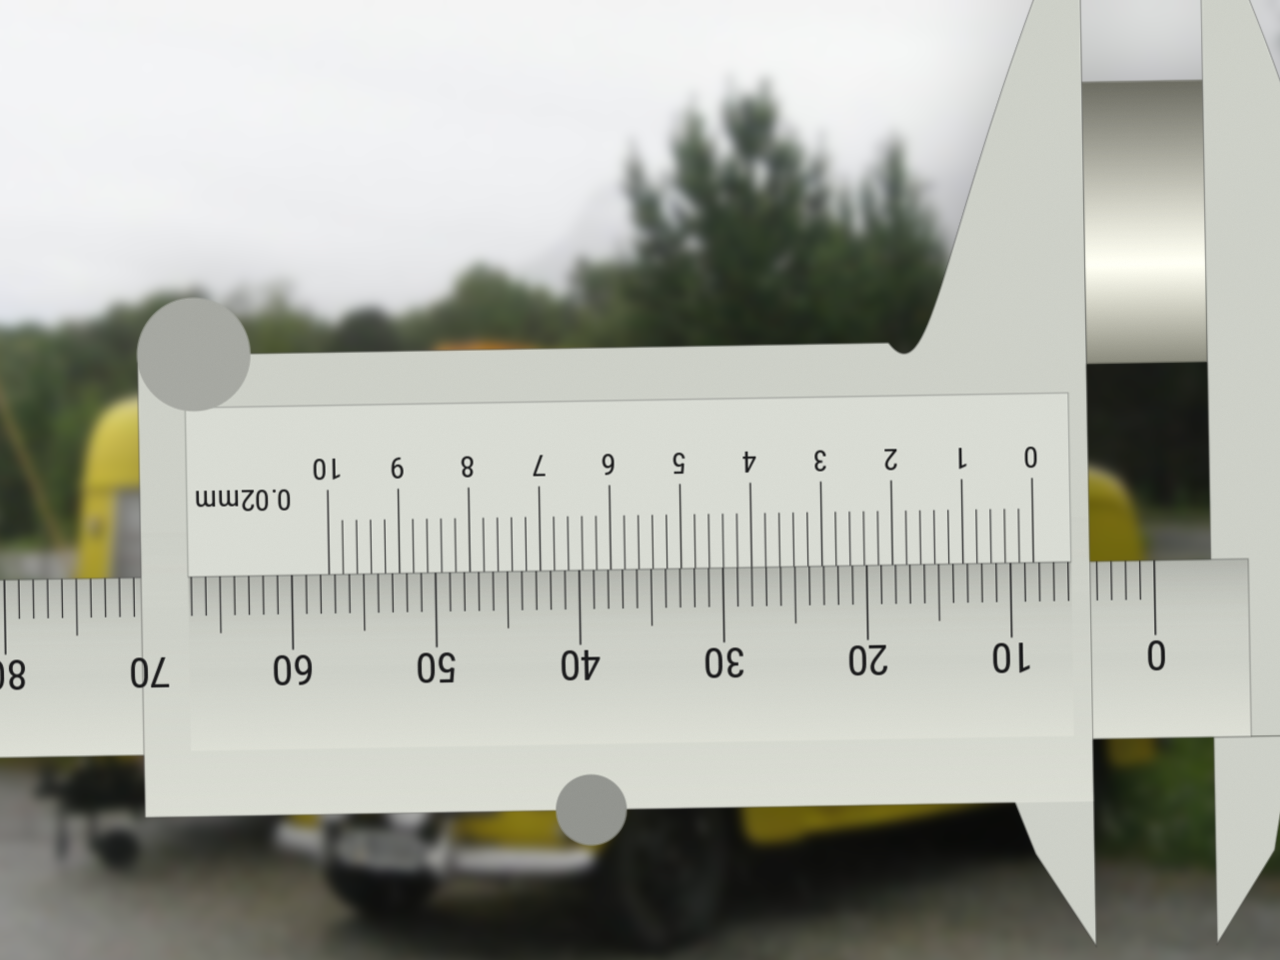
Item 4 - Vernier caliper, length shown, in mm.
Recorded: 8.4 mm
